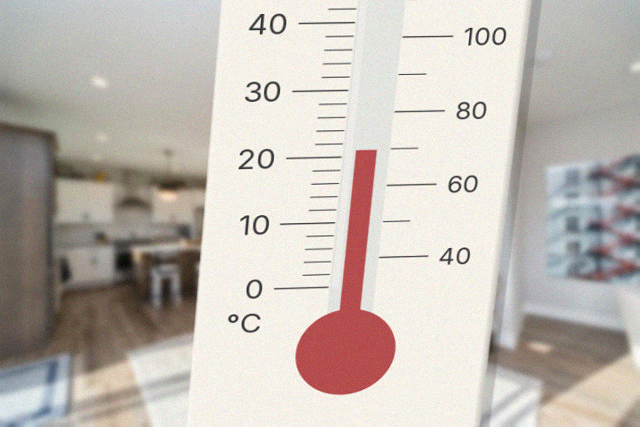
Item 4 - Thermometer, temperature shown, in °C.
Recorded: 21 °C
